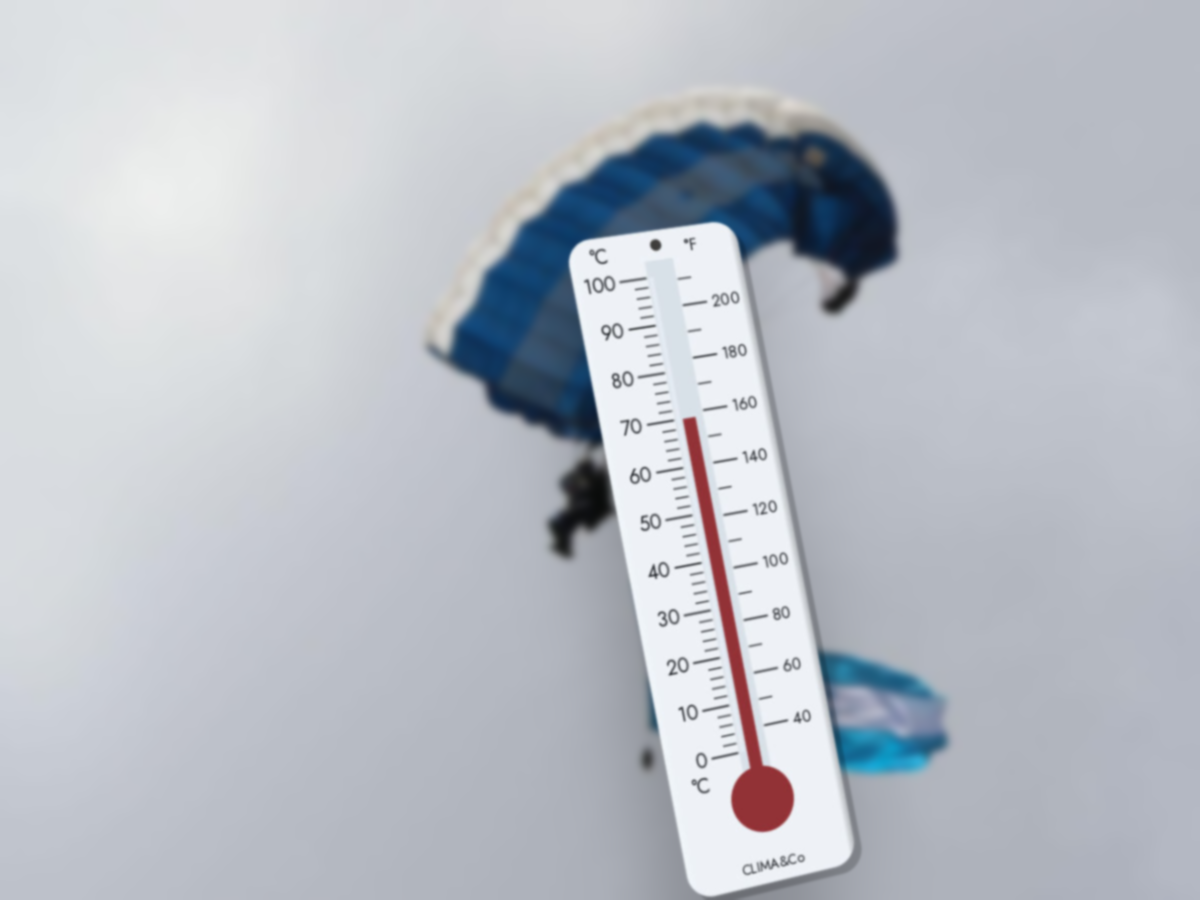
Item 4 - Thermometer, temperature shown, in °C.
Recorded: 70 °C
